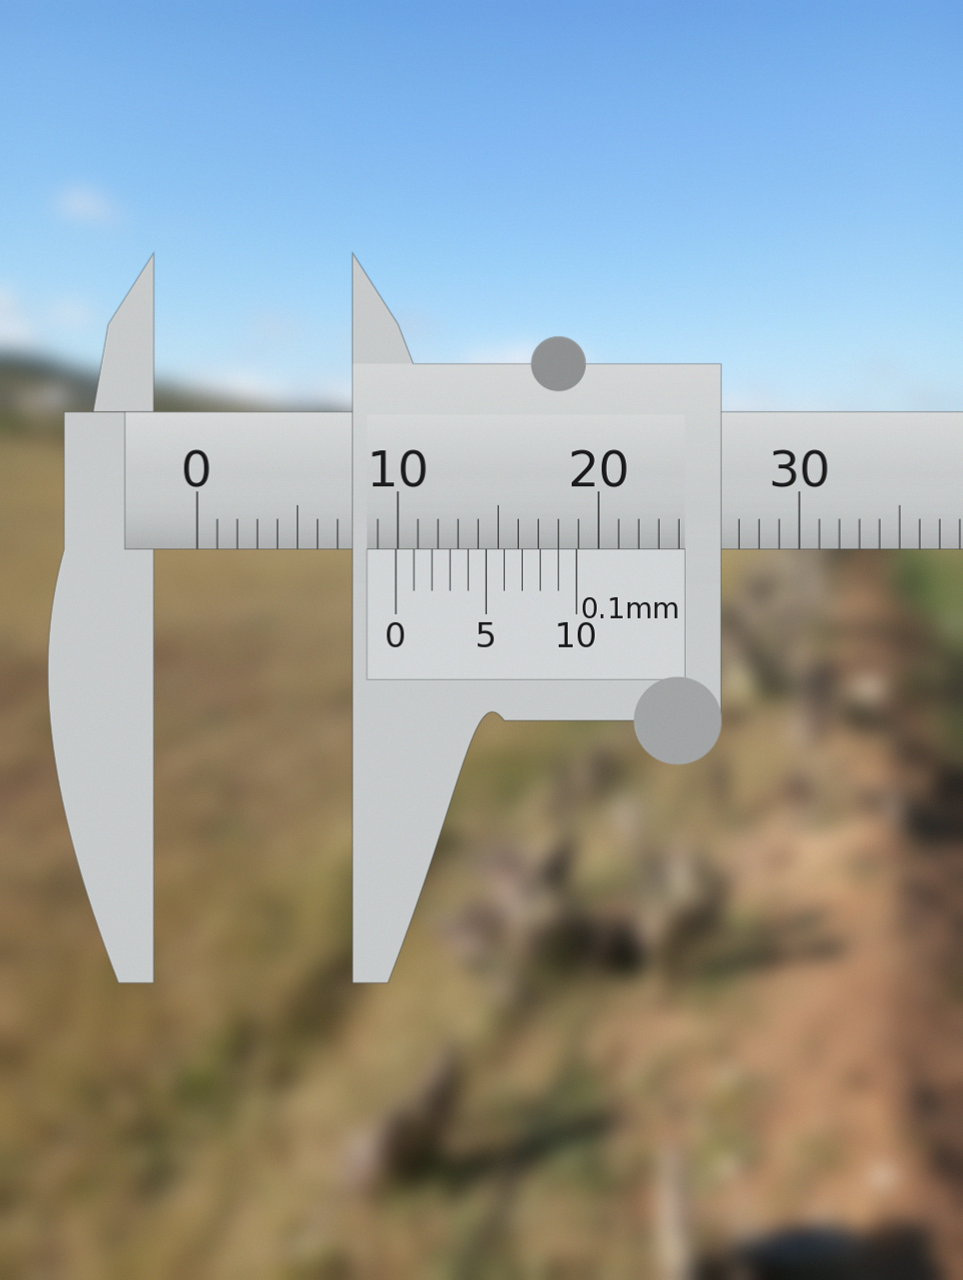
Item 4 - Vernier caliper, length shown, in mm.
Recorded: 9.9 mm
